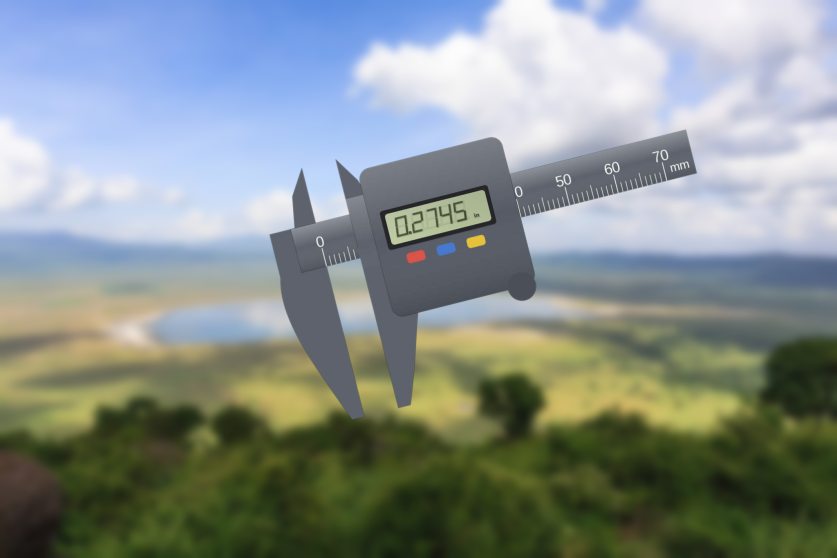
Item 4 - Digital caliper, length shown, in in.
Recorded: 0.2745 in
